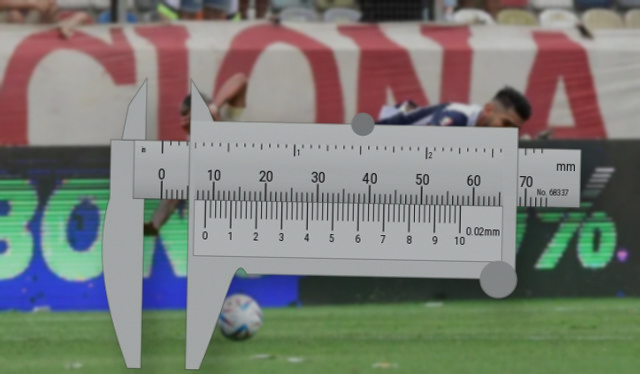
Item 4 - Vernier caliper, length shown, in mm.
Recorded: 8.5 mm
